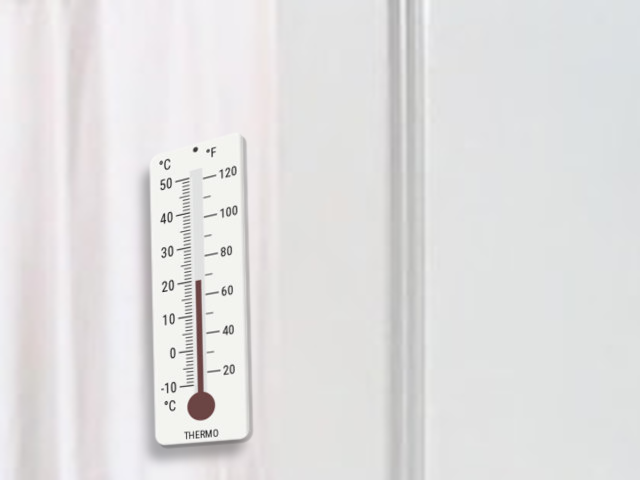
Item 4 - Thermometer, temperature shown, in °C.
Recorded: 20 °C
